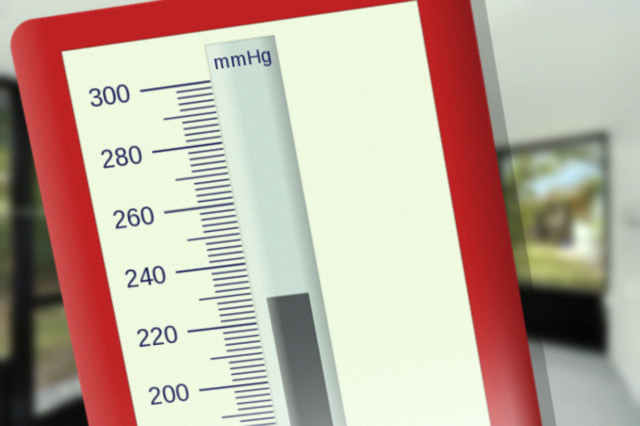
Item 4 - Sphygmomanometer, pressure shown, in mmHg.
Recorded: 228 mmHg
